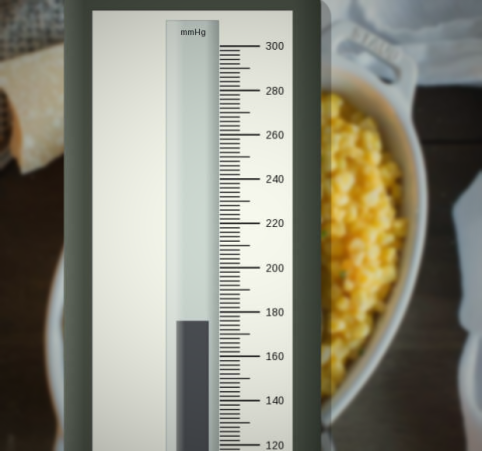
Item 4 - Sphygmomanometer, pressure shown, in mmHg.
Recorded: 176 mmHg
